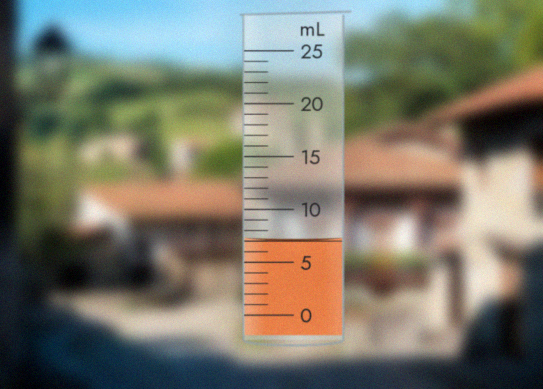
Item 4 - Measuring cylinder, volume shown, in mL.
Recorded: 7 mL
